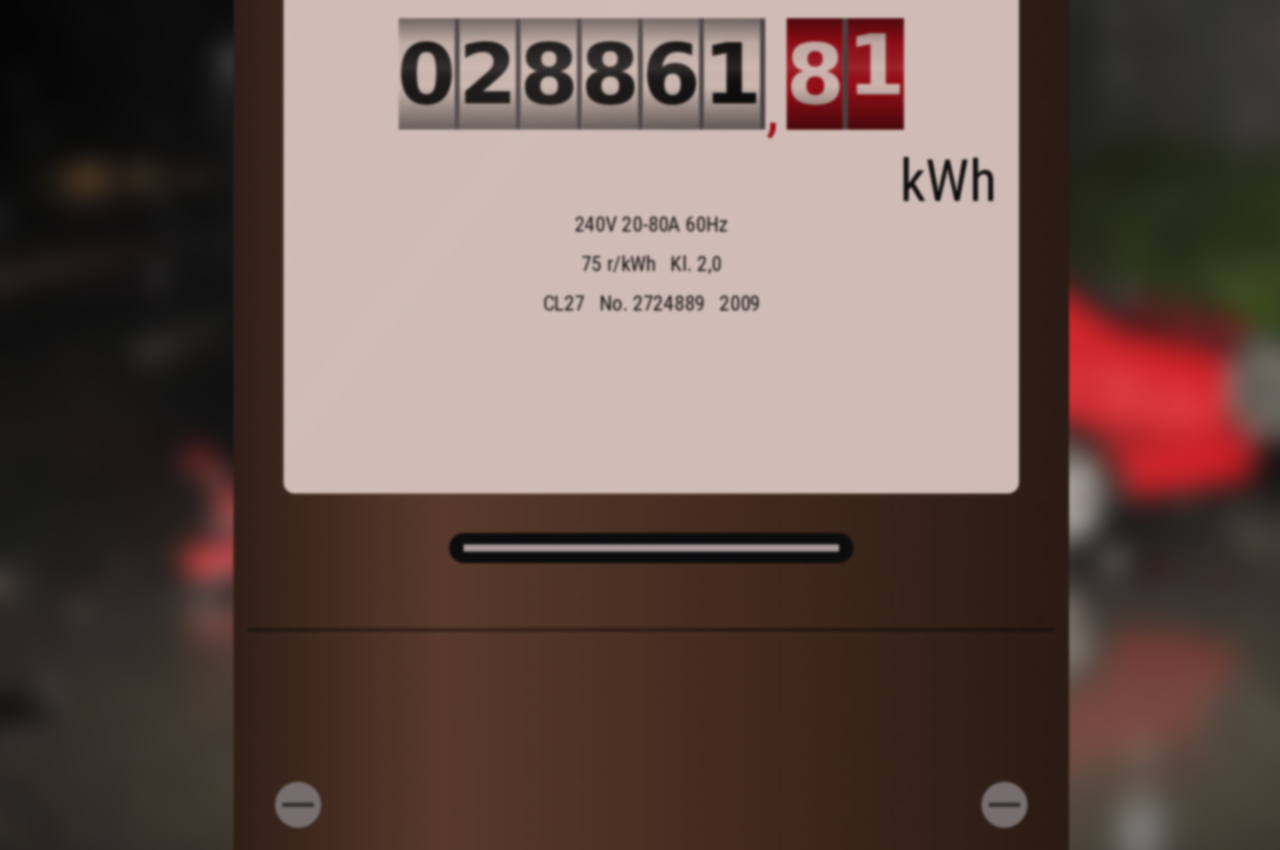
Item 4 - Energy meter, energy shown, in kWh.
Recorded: 28861.81 kWh
